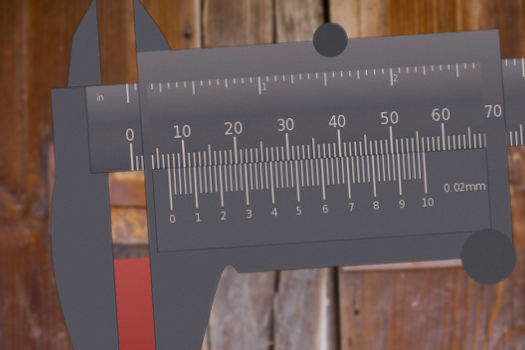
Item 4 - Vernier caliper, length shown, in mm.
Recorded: 7.0 mm
